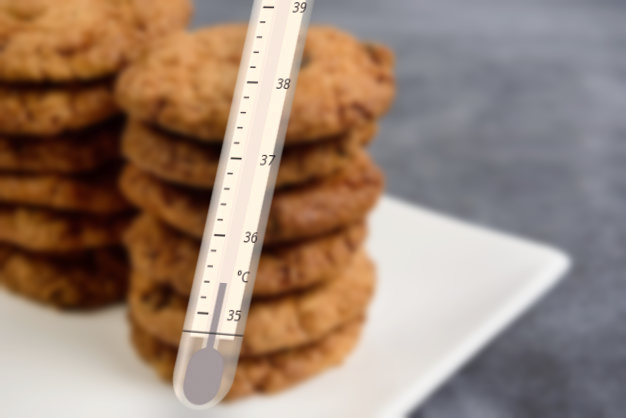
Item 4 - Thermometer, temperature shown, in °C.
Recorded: 35.4 °C
